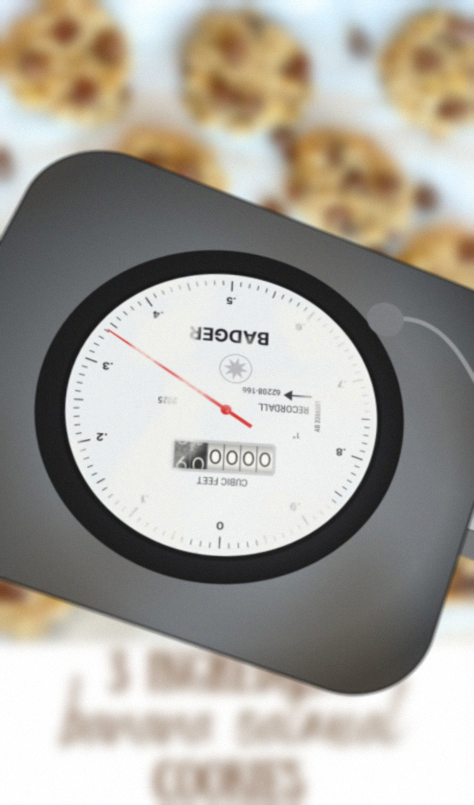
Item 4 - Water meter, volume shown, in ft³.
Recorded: 9.34 ft³
